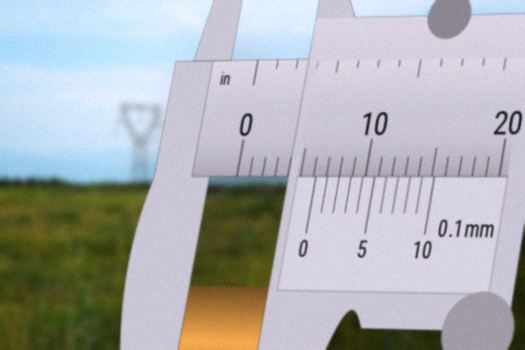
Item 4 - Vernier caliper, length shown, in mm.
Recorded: 6.2 mm
